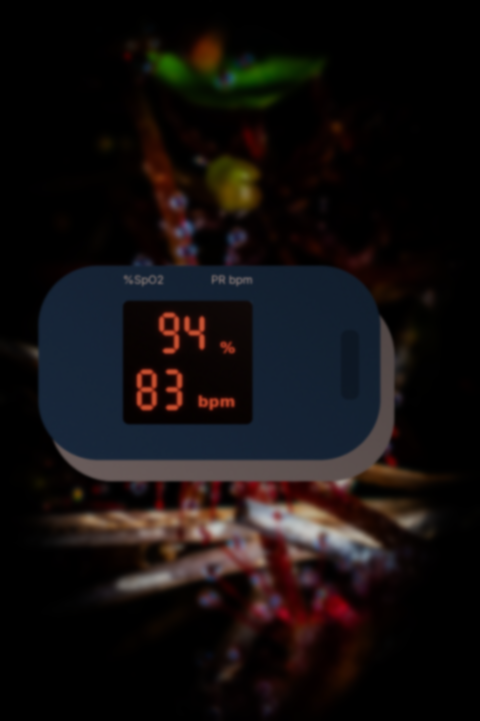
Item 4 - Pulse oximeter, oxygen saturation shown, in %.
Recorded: 94 %
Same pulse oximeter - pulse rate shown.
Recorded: 83 bpm
